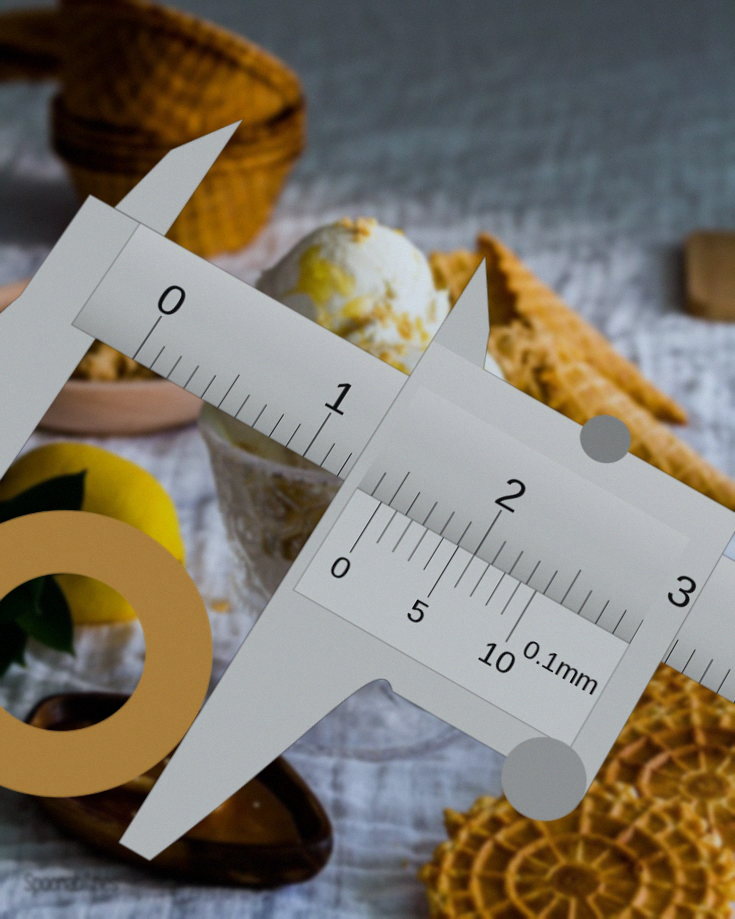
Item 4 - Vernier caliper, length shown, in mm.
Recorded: 14.6 mm
